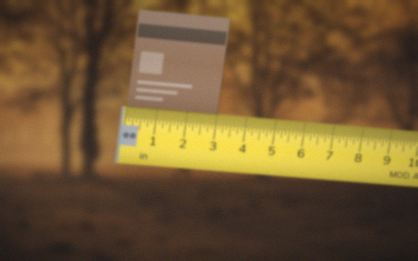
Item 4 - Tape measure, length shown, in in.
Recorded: 3 in
